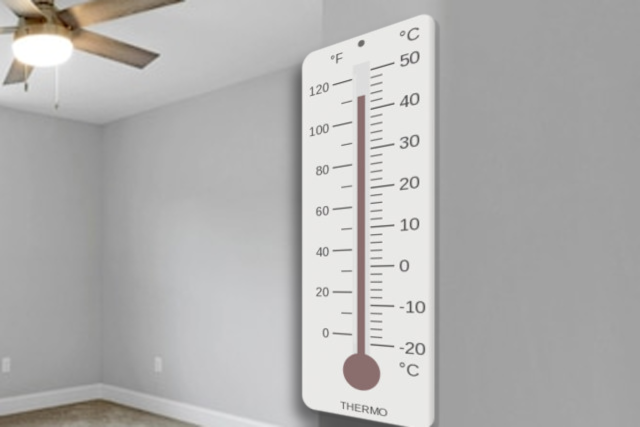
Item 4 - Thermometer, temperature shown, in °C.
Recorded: 44 °C
